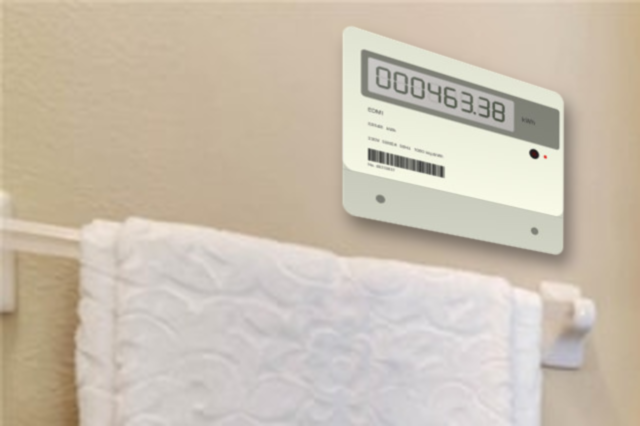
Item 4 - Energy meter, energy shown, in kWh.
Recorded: 463.38 kWh
